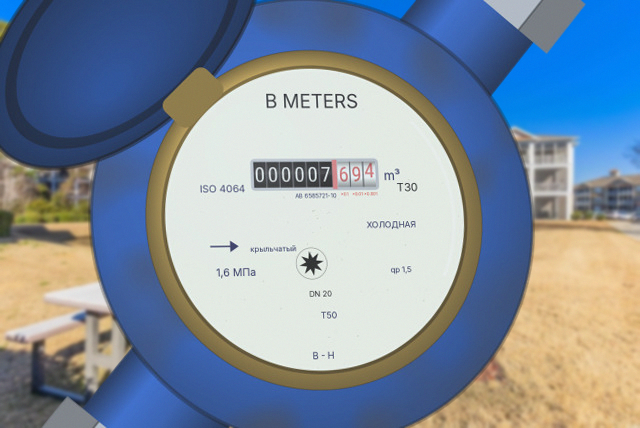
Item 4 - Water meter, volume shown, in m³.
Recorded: 7.694 m³
